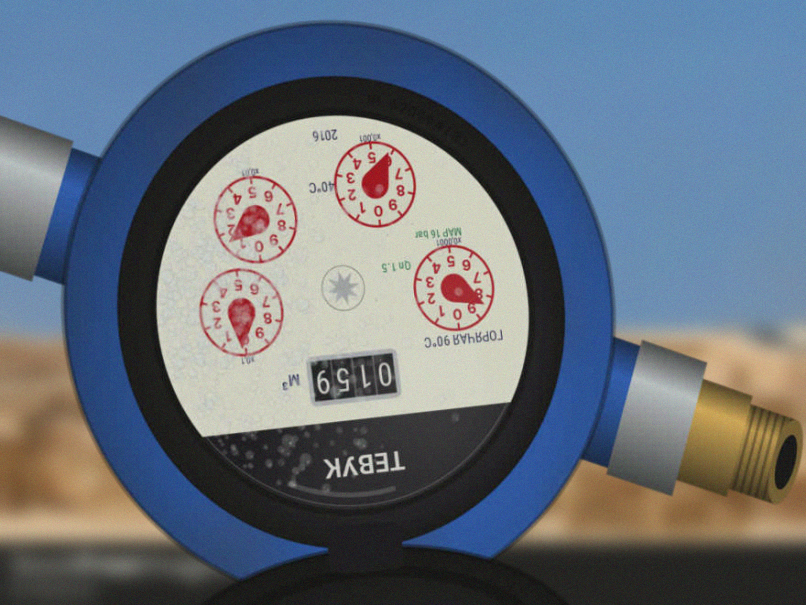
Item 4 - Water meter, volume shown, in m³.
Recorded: 159.0158 m³
